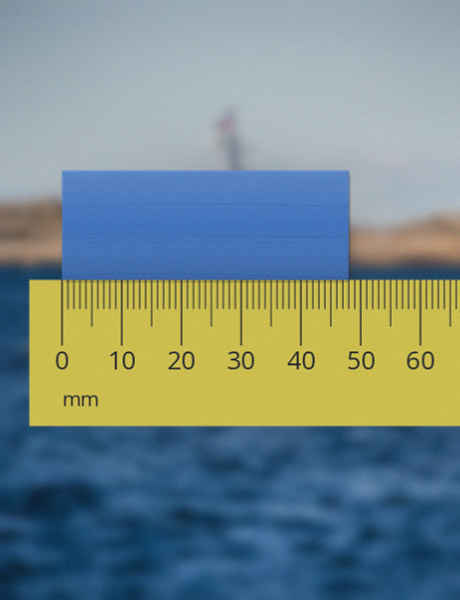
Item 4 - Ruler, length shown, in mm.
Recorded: 48 mm
